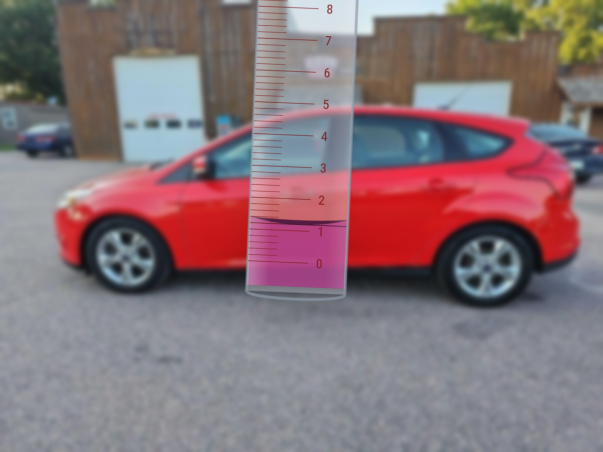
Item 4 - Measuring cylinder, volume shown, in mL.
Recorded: 1.2 mL
